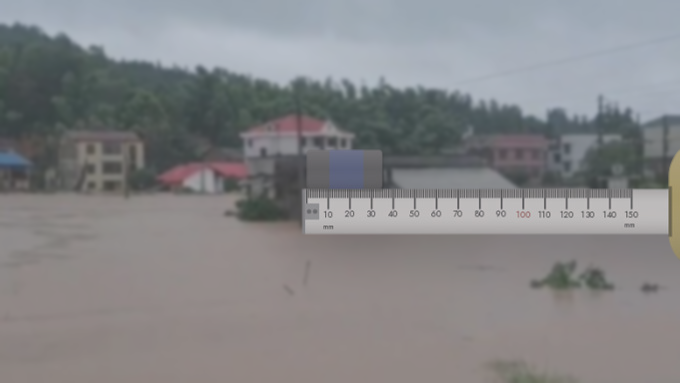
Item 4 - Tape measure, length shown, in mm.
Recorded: 35 mm
